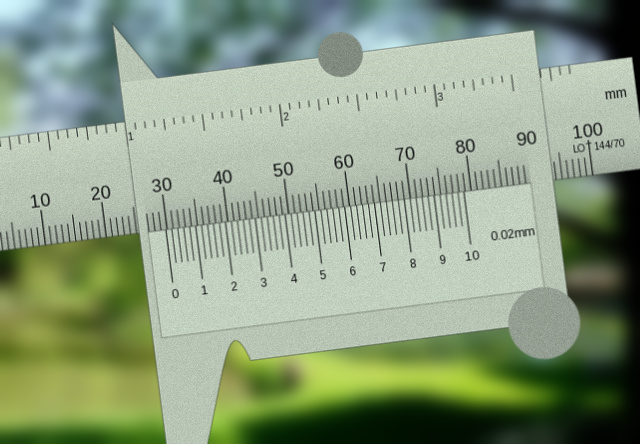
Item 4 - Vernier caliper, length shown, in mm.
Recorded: 29.8 mm
